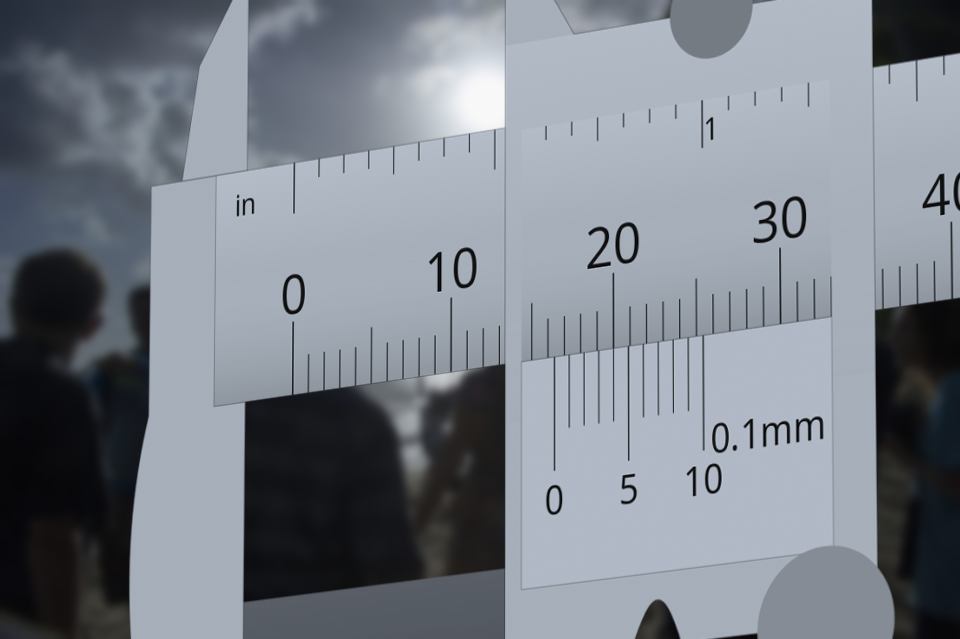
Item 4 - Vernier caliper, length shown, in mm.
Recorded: 16.4 mm
